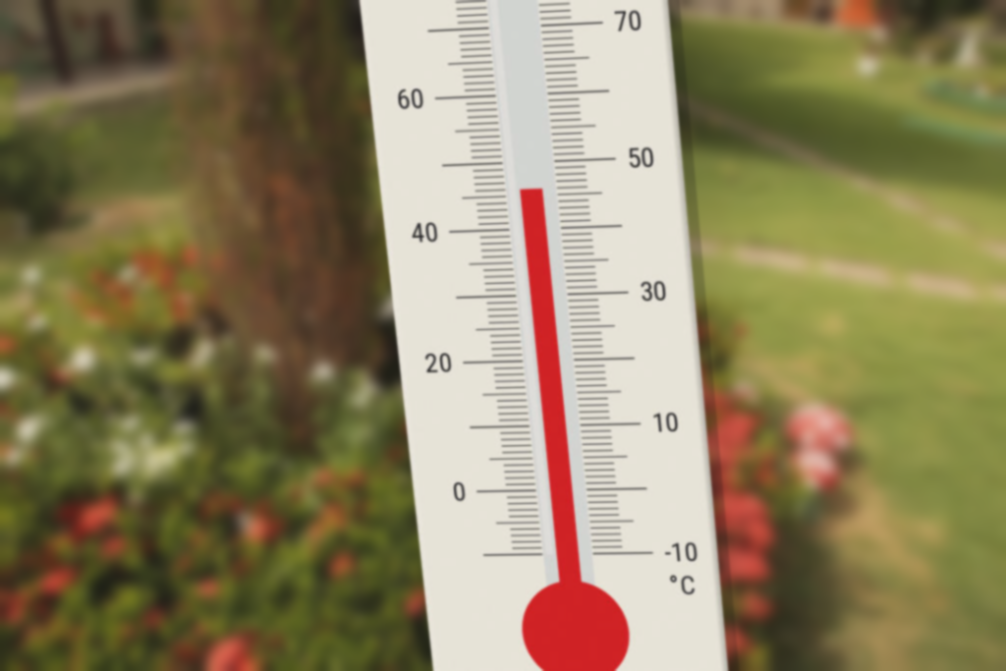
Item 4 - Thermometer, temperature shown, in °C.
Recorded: 46 °C
